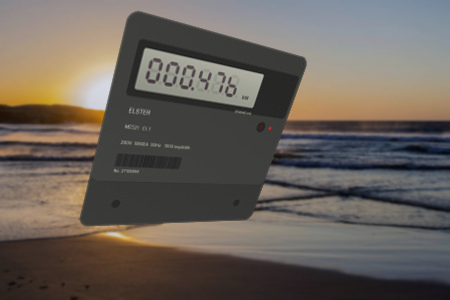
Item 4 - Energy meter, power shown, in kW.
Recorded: 0.476 kW
